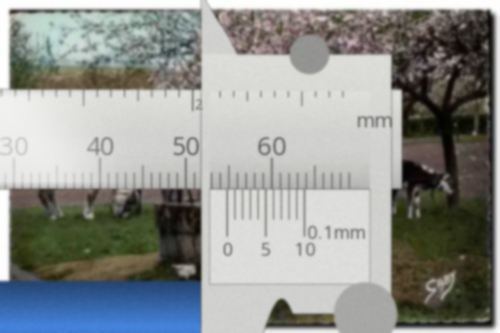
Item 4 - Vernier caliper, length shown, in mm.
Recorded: 54.8 mm
